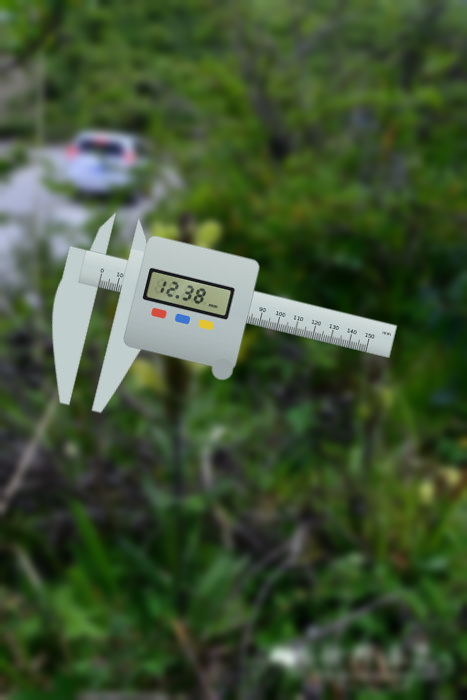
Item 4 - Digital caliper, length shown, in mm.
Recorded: 12.38 mm
